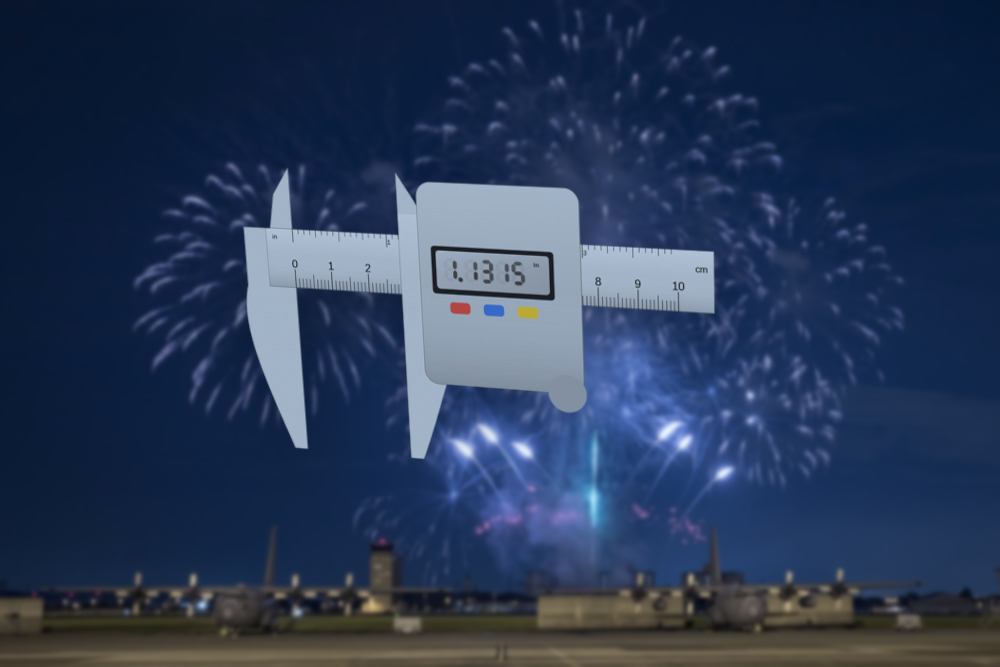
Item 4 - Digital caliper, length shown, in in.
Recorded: 1.1315 in
